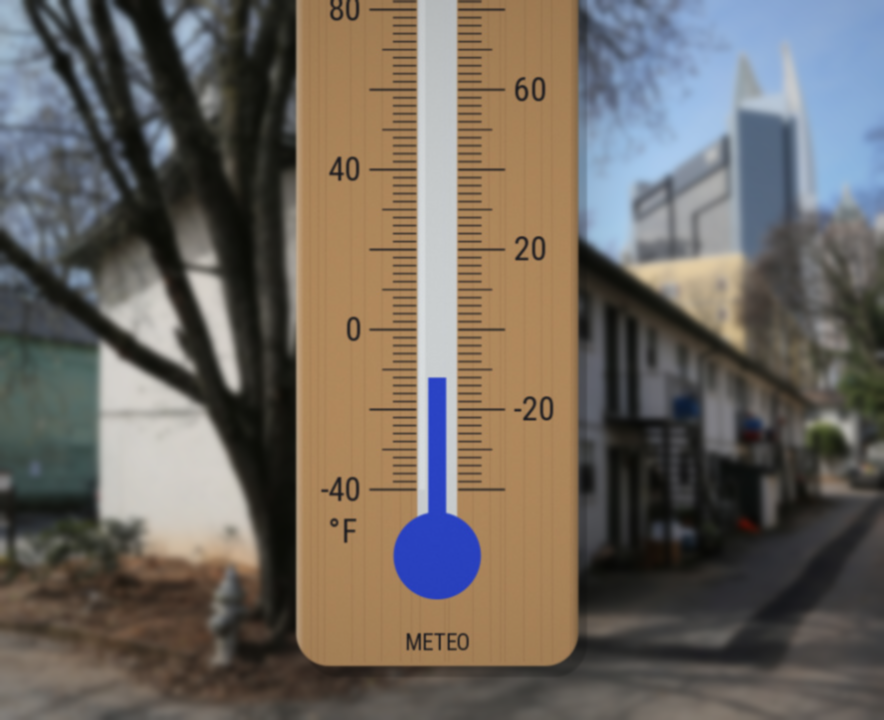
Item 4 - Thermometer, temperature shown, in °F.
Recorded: -12 °F
